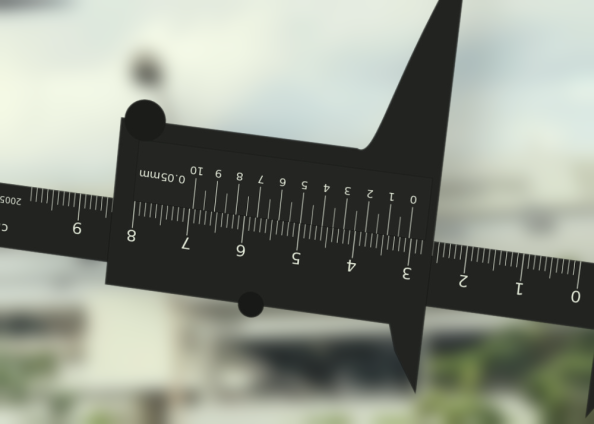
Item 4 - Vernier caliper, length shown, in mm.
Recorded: 30.4 mm
